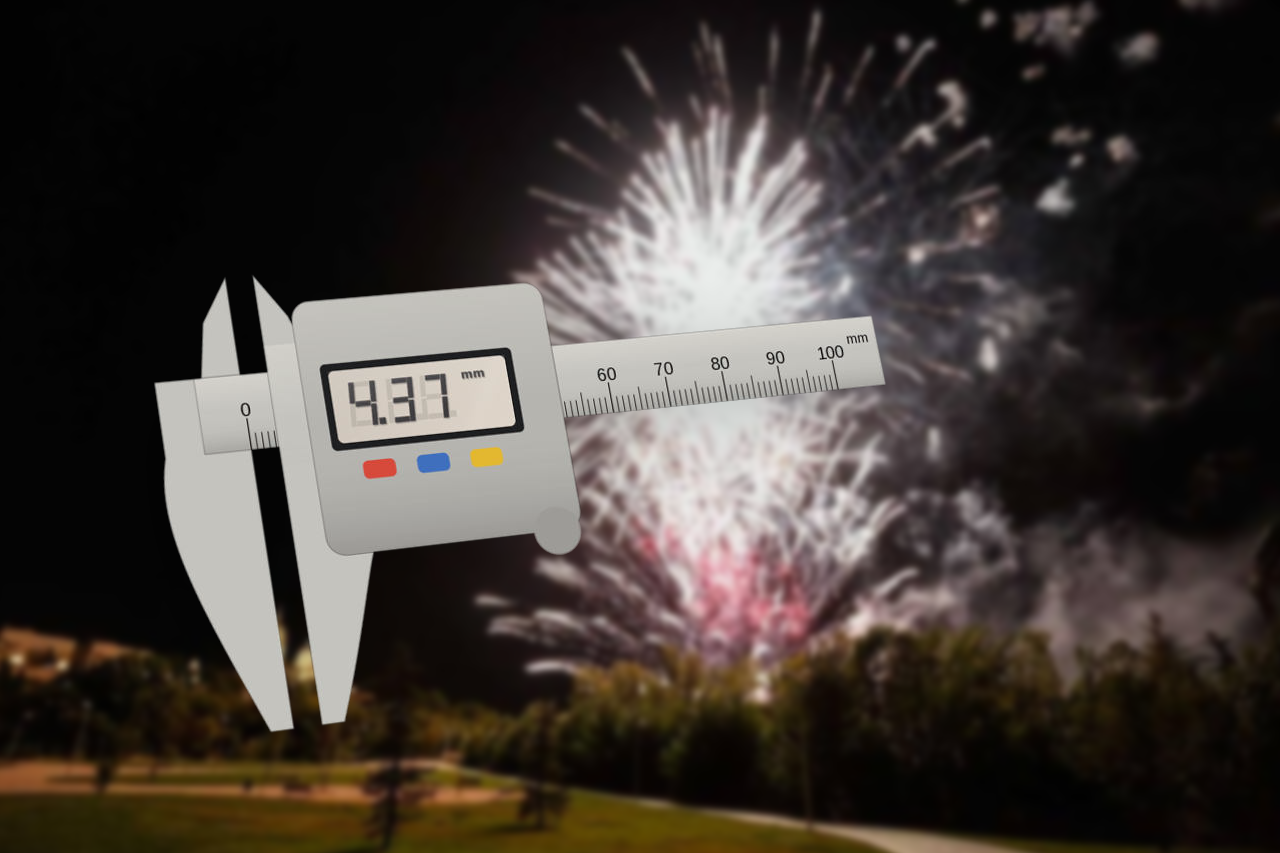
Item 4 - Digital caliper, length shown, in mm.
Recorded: 4.37 mm
